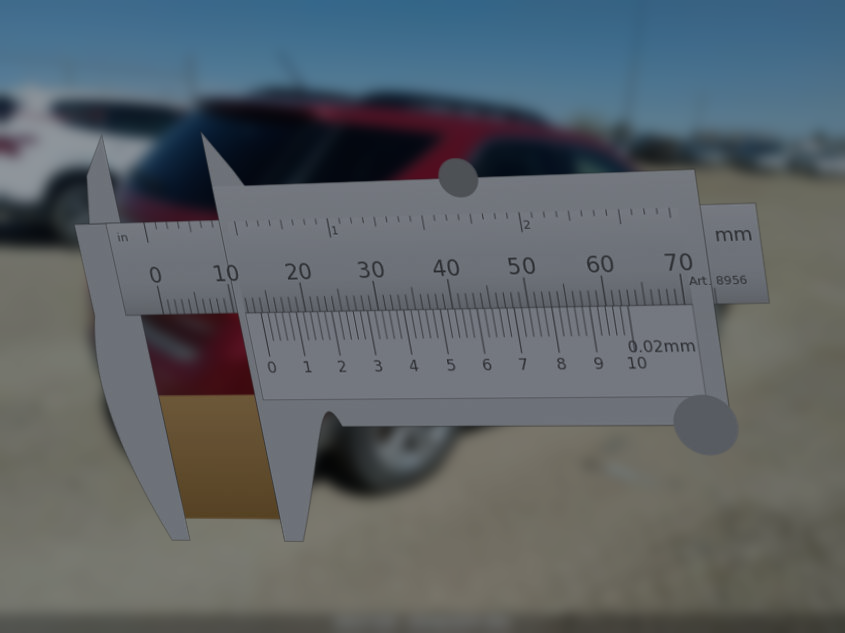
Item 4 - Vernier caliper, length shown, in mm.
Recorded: 13.8 mm
